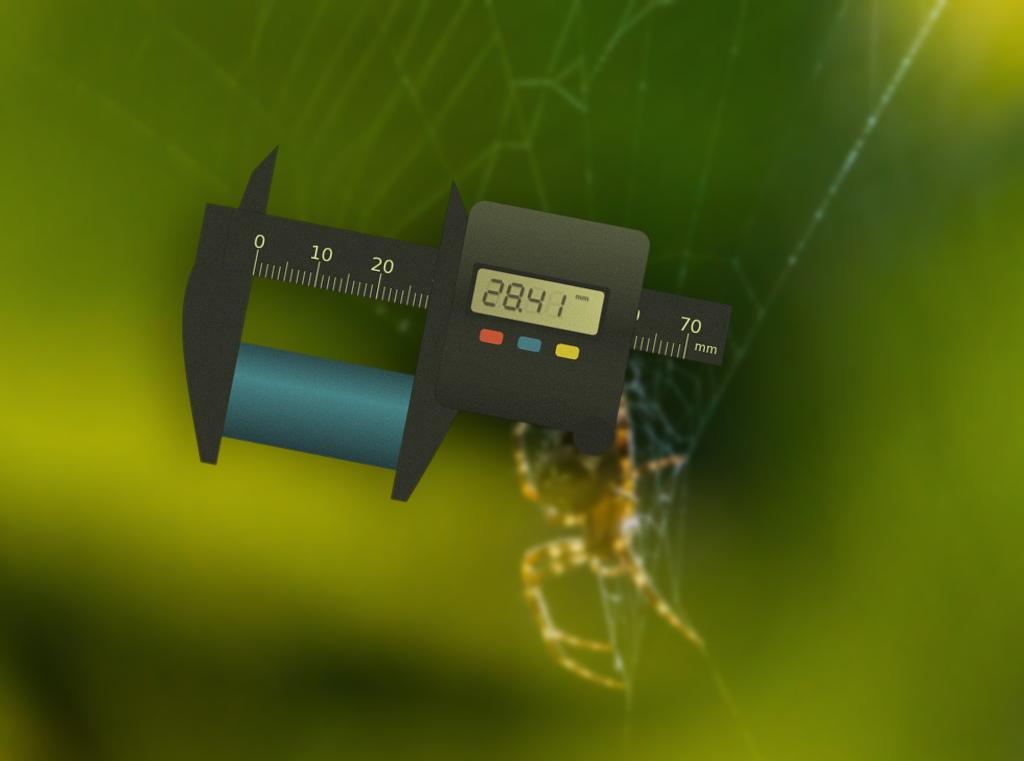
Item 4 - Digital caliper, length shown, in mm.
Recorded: 28.41 mm
